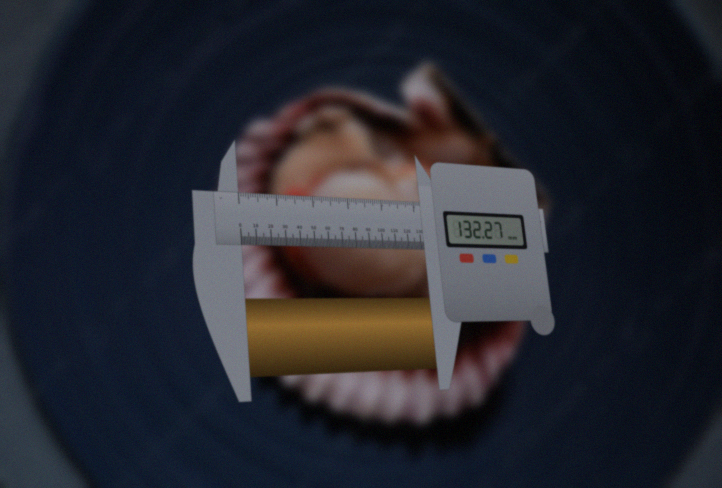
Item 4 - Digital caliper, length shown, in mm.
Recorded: 132.27 mm
